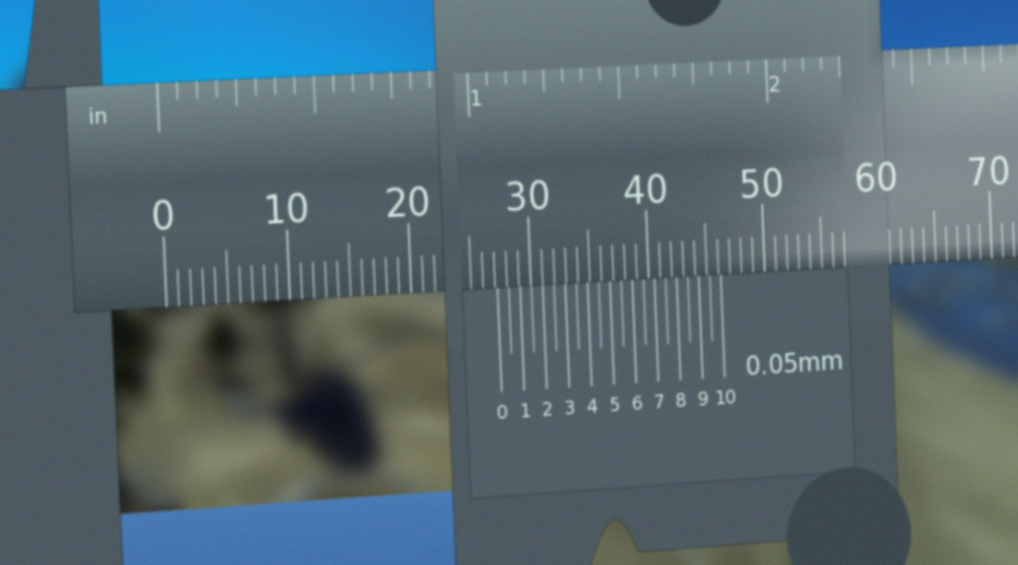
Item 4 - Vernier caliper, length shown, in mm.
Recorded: 27.2 mm
